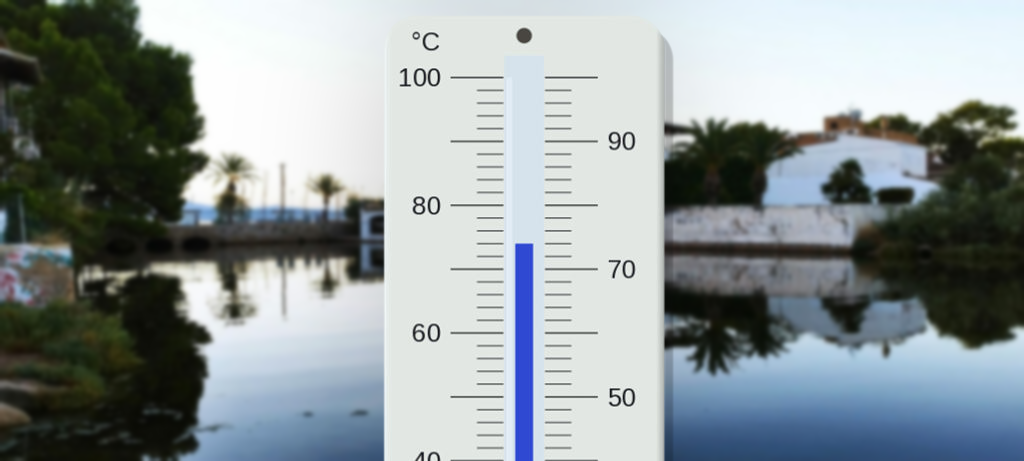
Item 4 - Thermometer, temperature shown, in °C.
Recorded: 74 °C
